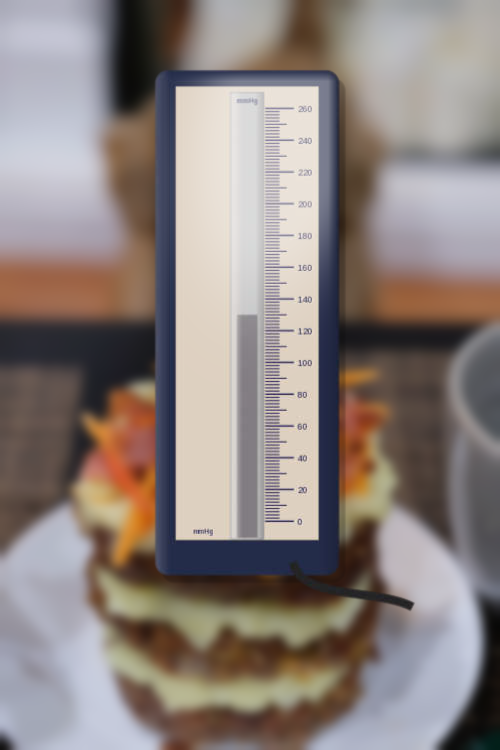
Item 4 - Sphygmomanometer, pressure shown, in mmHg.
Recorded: 130 mmHg
